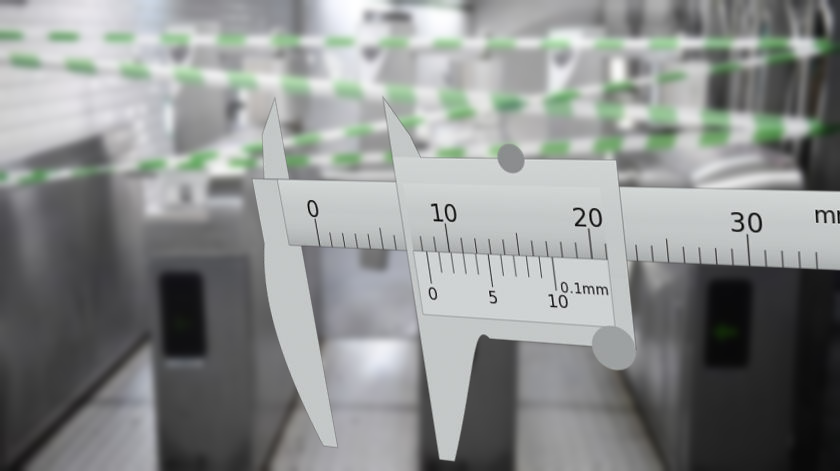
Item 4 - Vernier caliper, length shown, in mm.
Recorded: 8.3 mm
